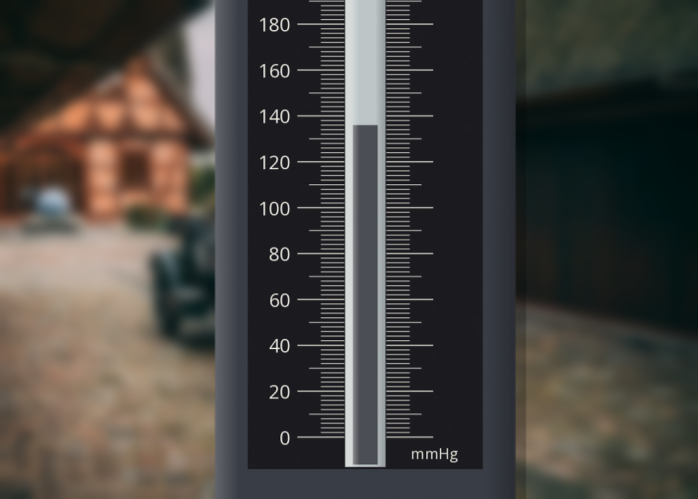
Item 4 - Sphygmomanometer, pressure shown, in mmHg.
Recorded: 136 mmHg
